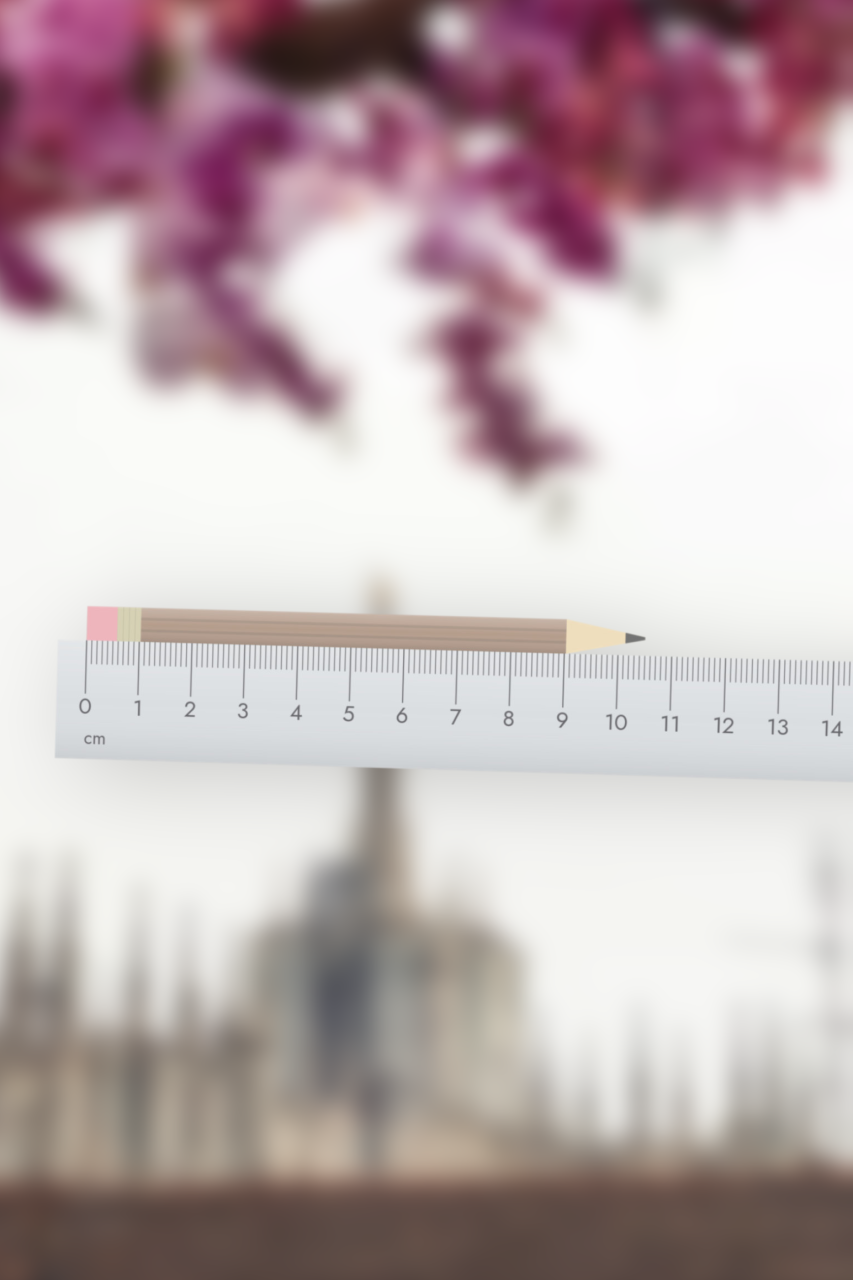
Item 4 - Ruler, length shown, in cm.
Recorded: 10.5 cm
